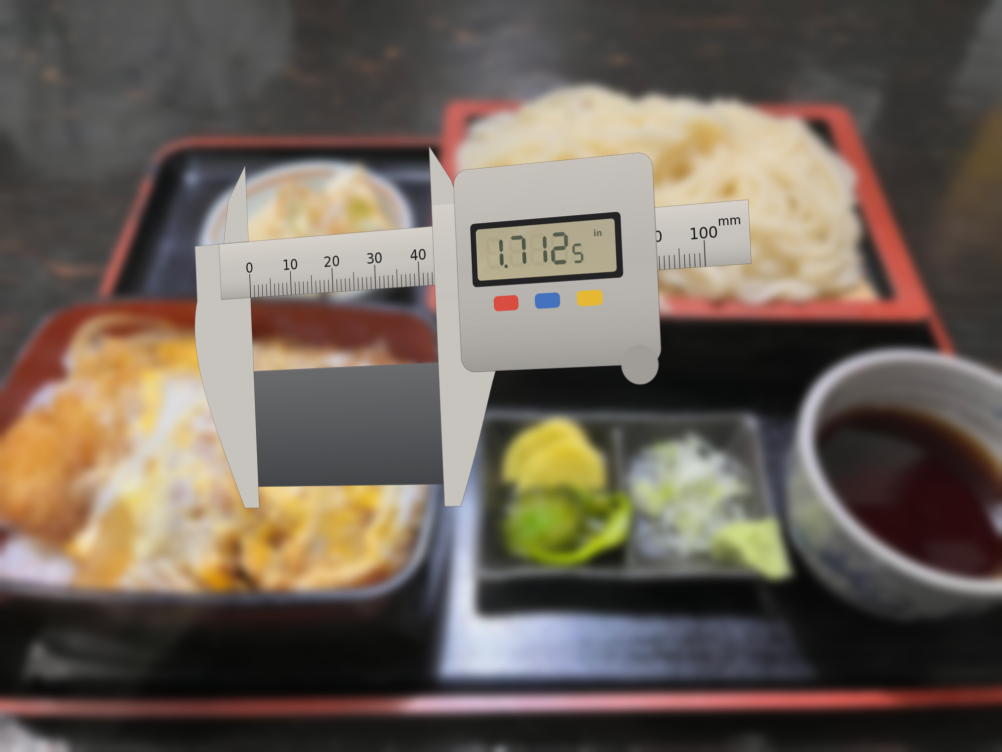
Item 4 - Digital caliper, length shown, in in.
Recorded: 1.7125 in
